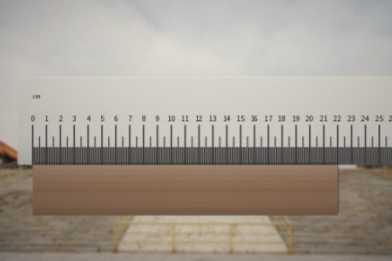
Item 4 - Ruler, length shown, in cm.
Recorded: 22 cm
